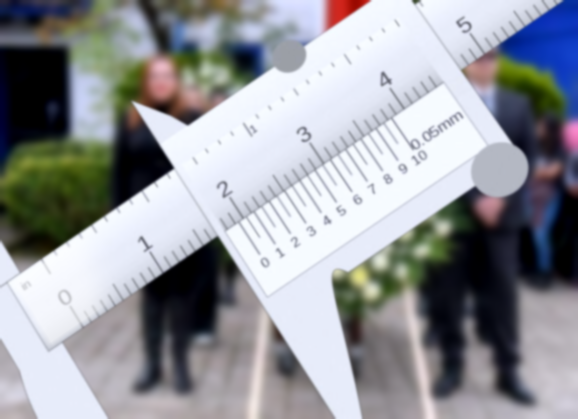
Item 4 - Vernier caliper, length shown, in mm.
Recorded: 19.4 mm
